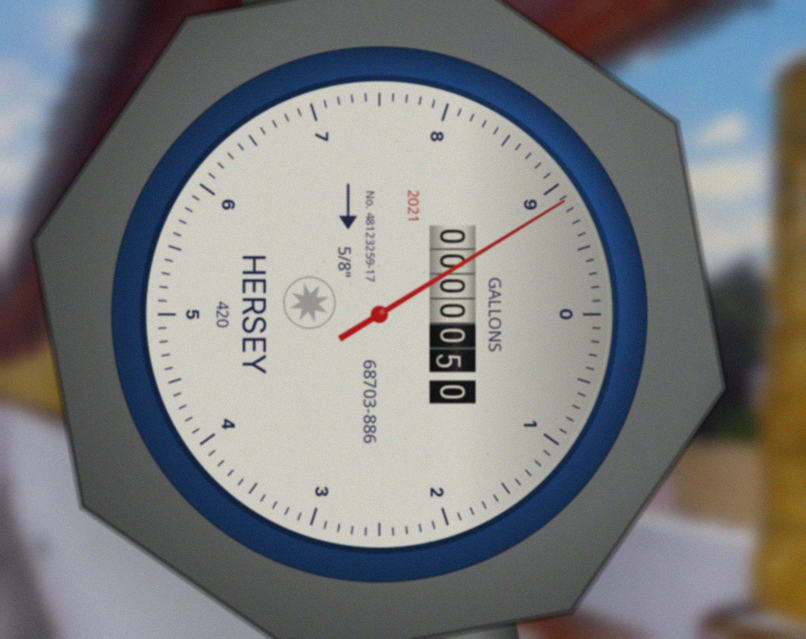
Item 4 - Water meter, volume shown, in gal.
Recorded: 49.1 gal
